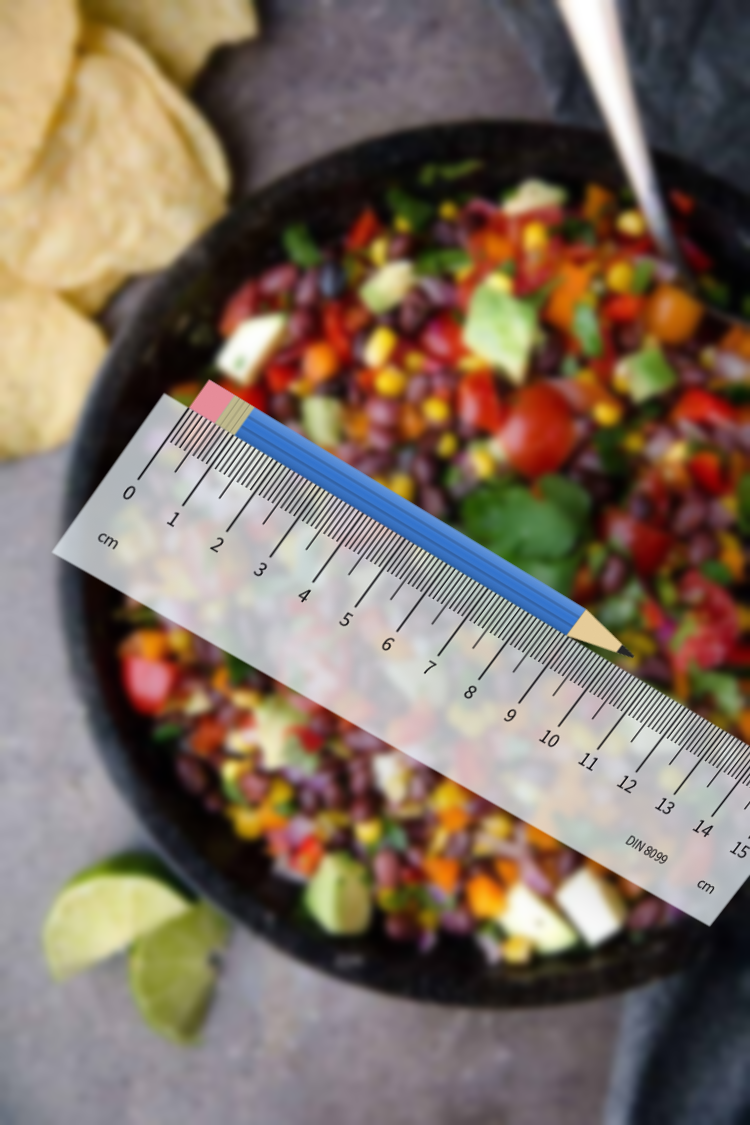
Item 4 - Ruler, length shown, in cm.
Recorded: 10.4 cm
